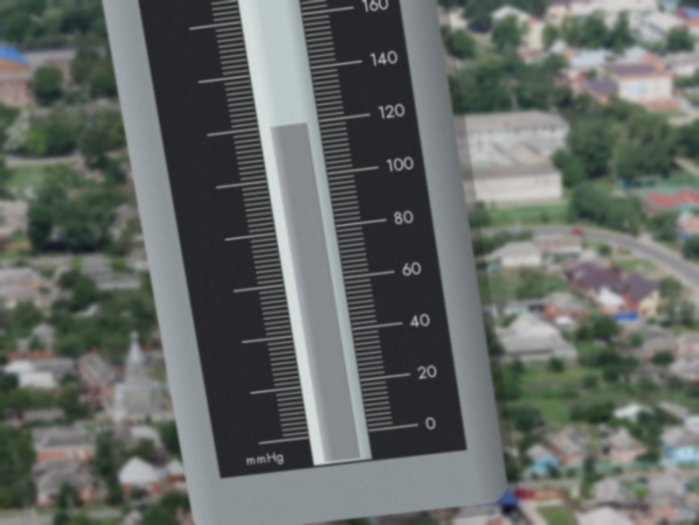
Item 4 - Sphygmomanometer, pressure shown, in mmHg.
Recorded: 120 mmHg
